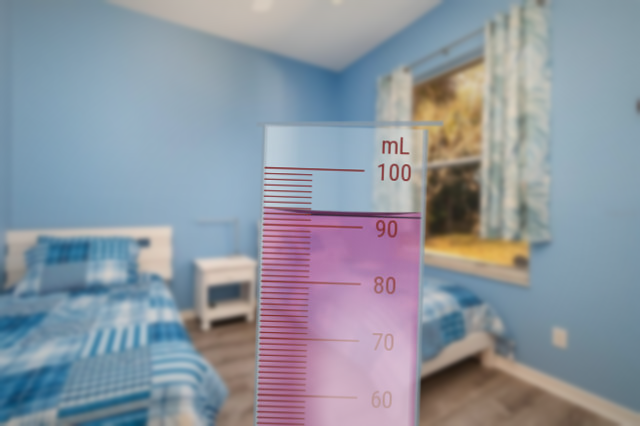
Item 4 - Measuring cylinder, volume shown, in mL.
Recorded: 92 mL
